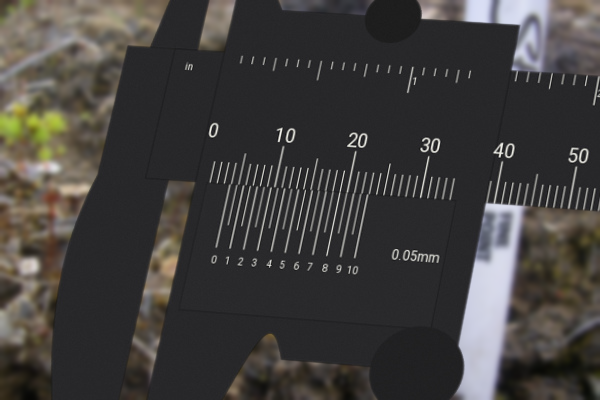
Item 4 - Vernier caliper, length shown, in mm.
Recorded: 3.8 mm
